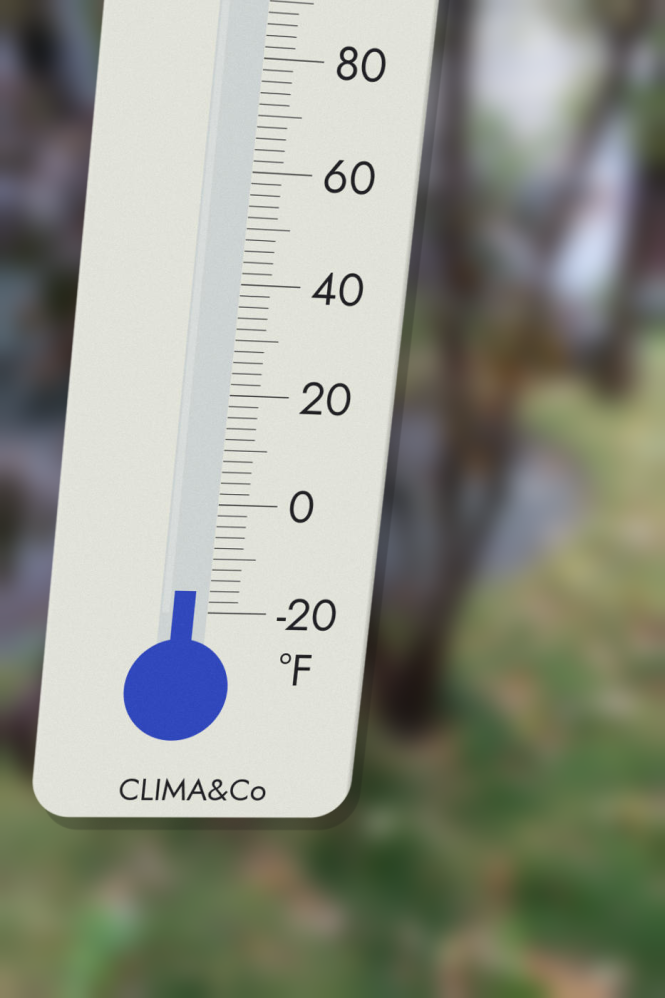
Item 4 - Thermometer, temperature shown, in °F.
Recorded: -16 °F
